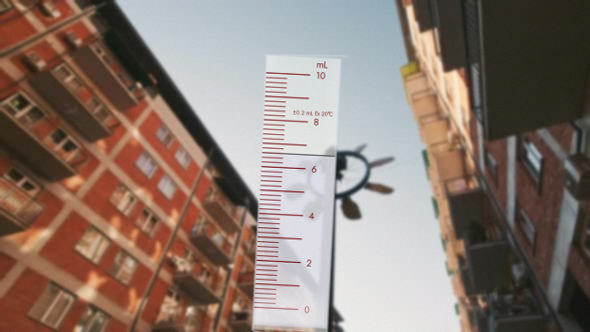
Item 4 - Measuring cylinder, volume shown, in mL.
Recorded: 6.6 mL
